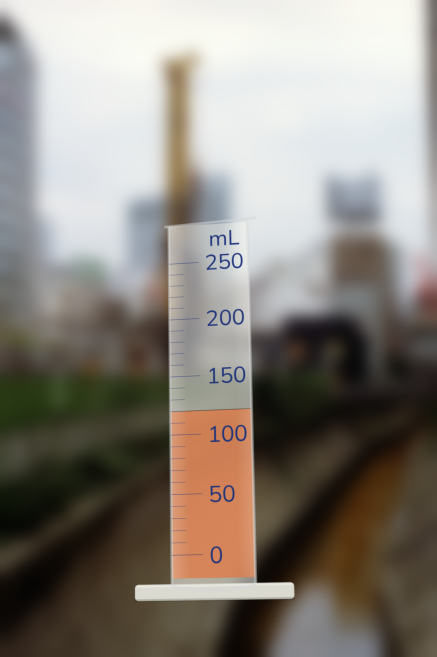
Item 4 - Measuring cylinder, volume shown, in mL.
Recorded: 120 mL
